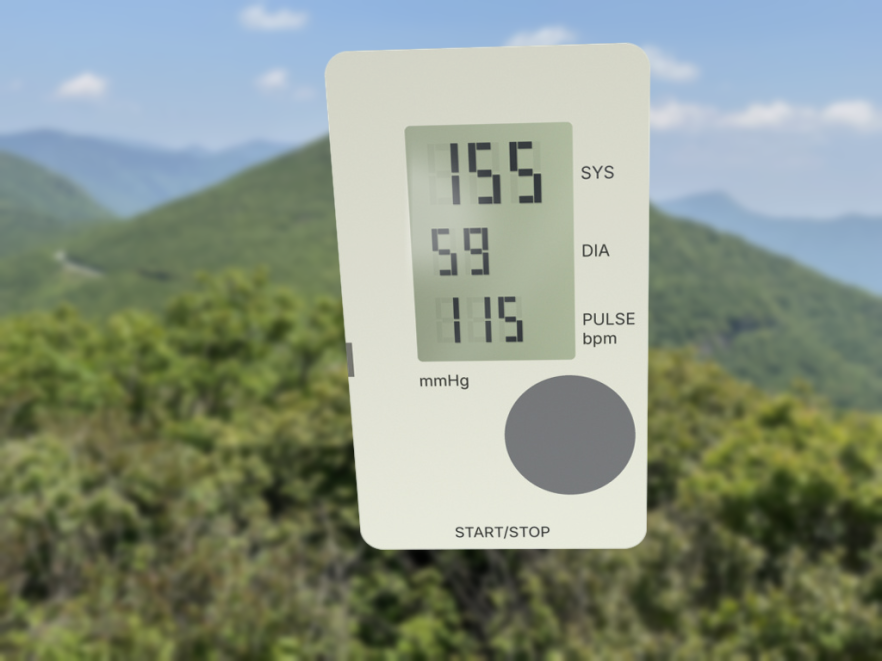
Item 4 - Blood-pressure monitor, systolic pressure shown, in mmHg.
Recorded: 155 mmHg
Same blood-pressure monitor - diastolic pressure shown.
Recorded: 59 mmHg
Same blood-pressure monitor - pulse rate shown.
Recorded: 115 bpm
